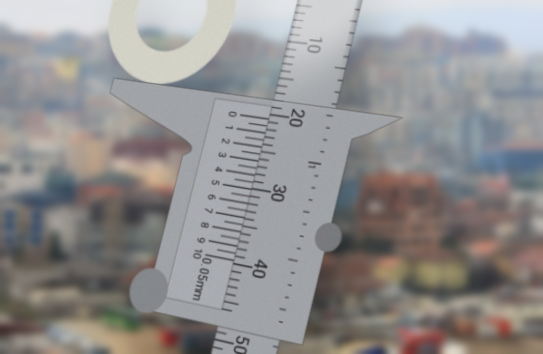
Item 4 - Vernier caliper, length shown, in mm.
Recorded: 20.6 mm
